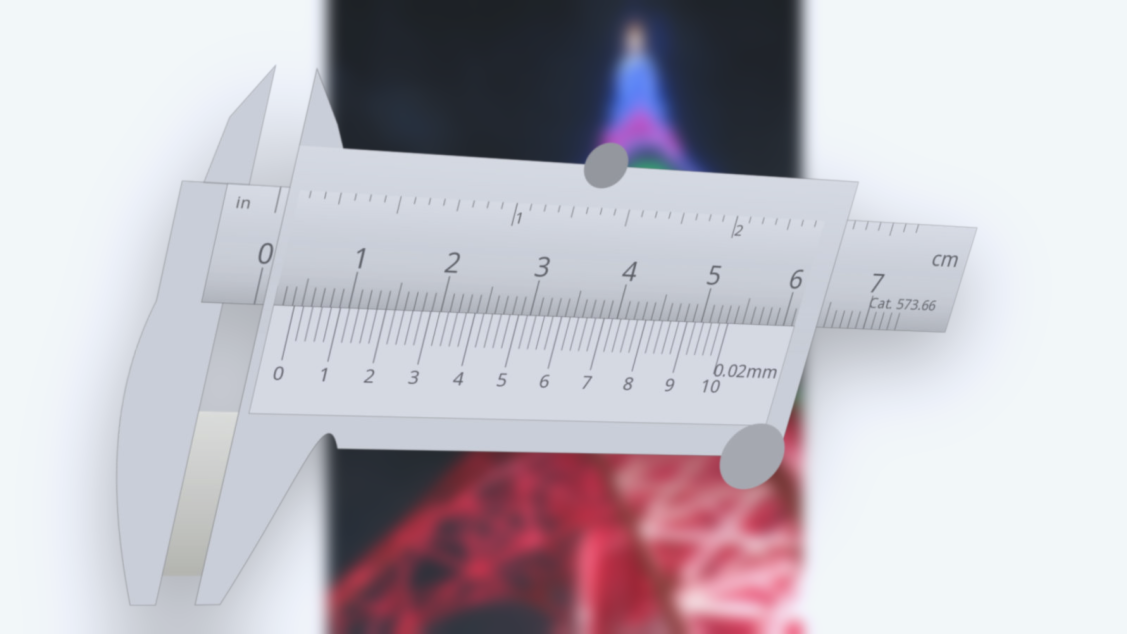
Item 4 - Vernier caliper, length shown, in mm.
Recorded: 4.2 mm
